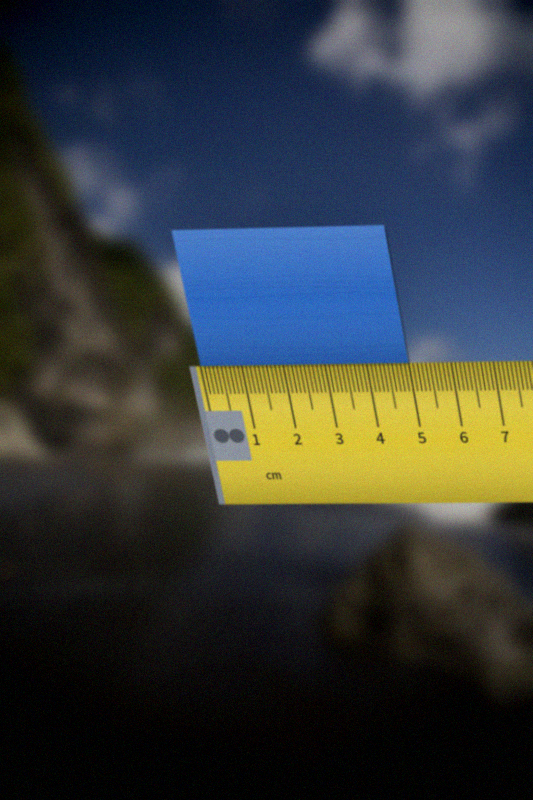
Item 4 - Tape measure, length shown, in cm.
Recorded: 5 cm
